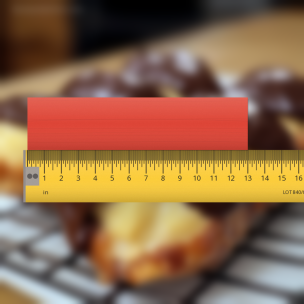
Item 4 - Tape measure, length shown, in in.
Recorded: 13 in
